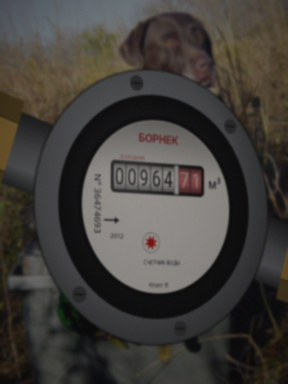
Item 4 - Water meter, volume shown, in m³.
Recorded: 964.71 m³
